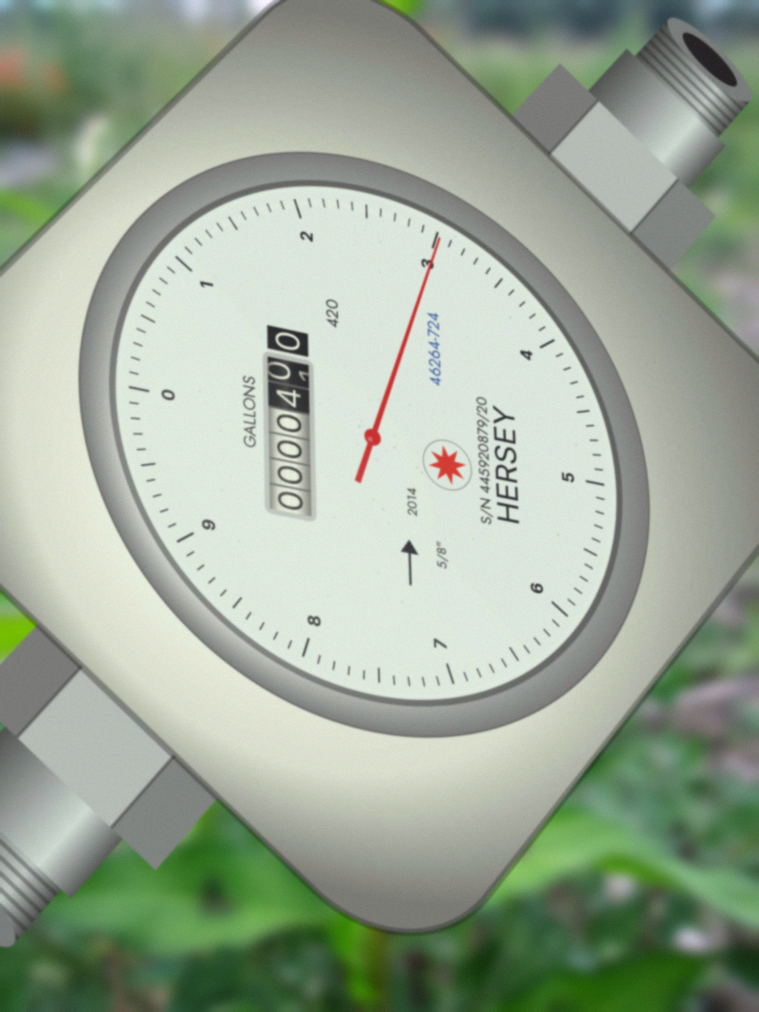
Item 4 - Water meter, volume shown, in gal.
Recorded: 403.0 gal
